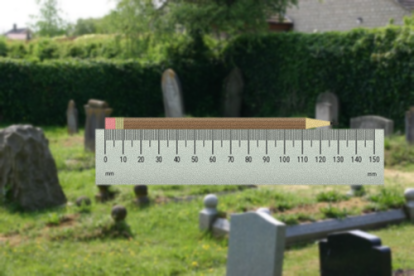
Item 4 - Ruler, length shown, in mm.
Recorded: 130 mm
